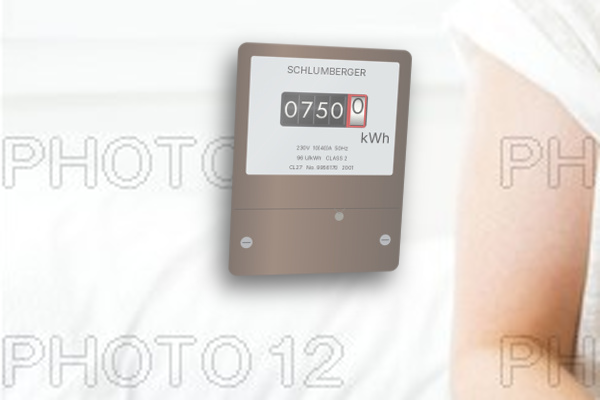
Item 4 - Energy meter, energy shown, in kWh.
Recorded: 750.0 kWh
